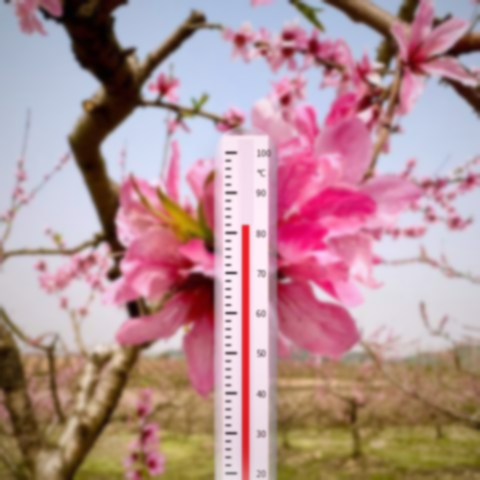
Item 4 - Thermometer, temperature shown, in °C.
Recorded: 82 °C
